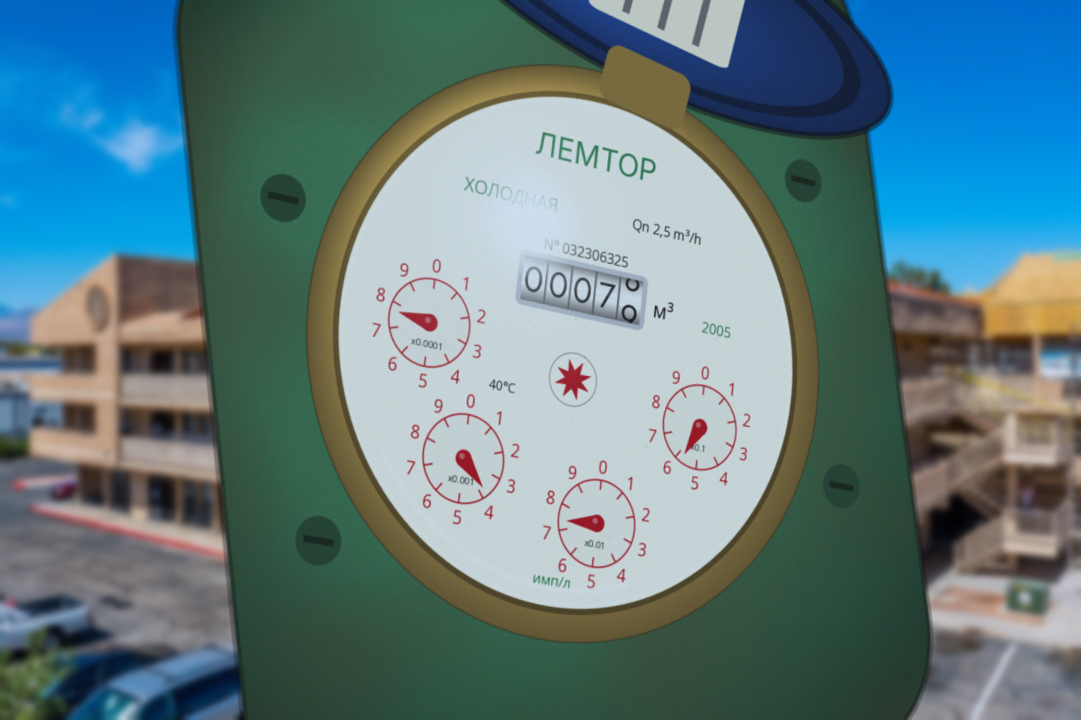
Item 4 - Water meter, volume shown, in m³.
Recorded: 78.5737 m³
